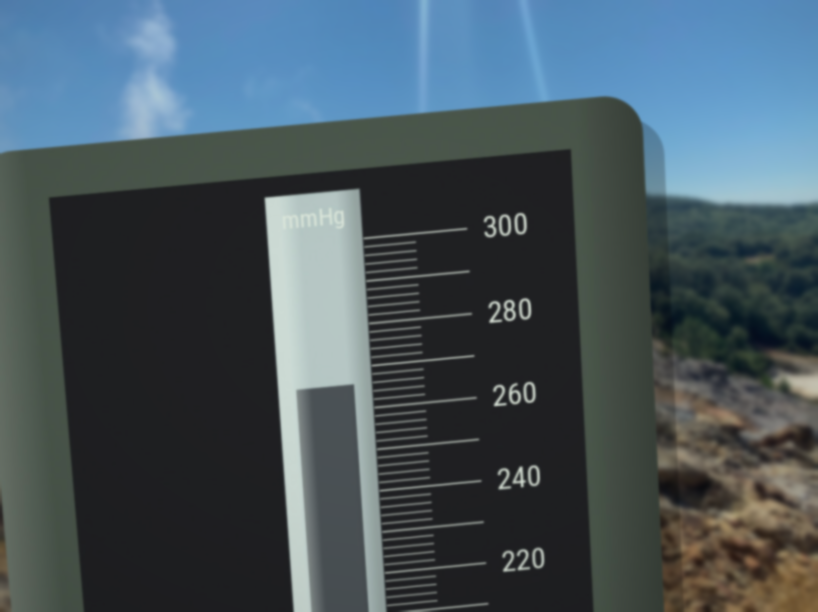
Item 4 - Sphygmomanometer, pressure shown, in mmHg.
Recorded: 266 mmHg
